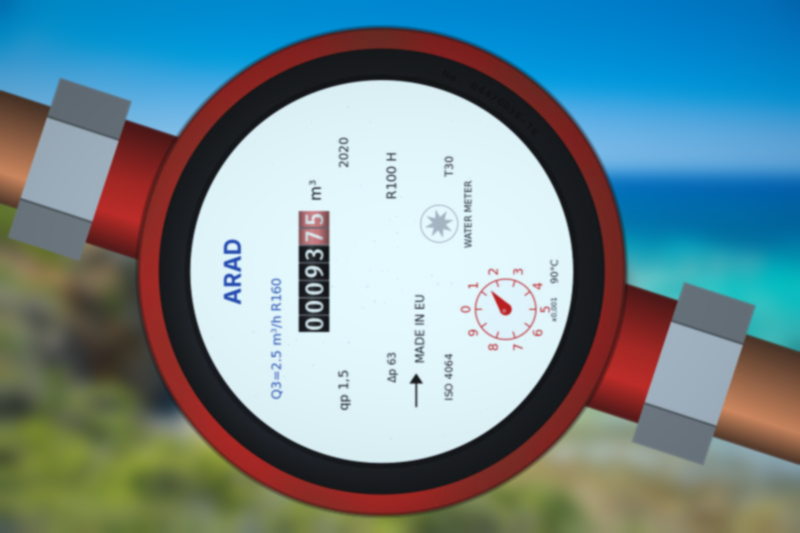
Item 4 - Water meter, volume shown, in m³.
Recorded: 93.751 m³
